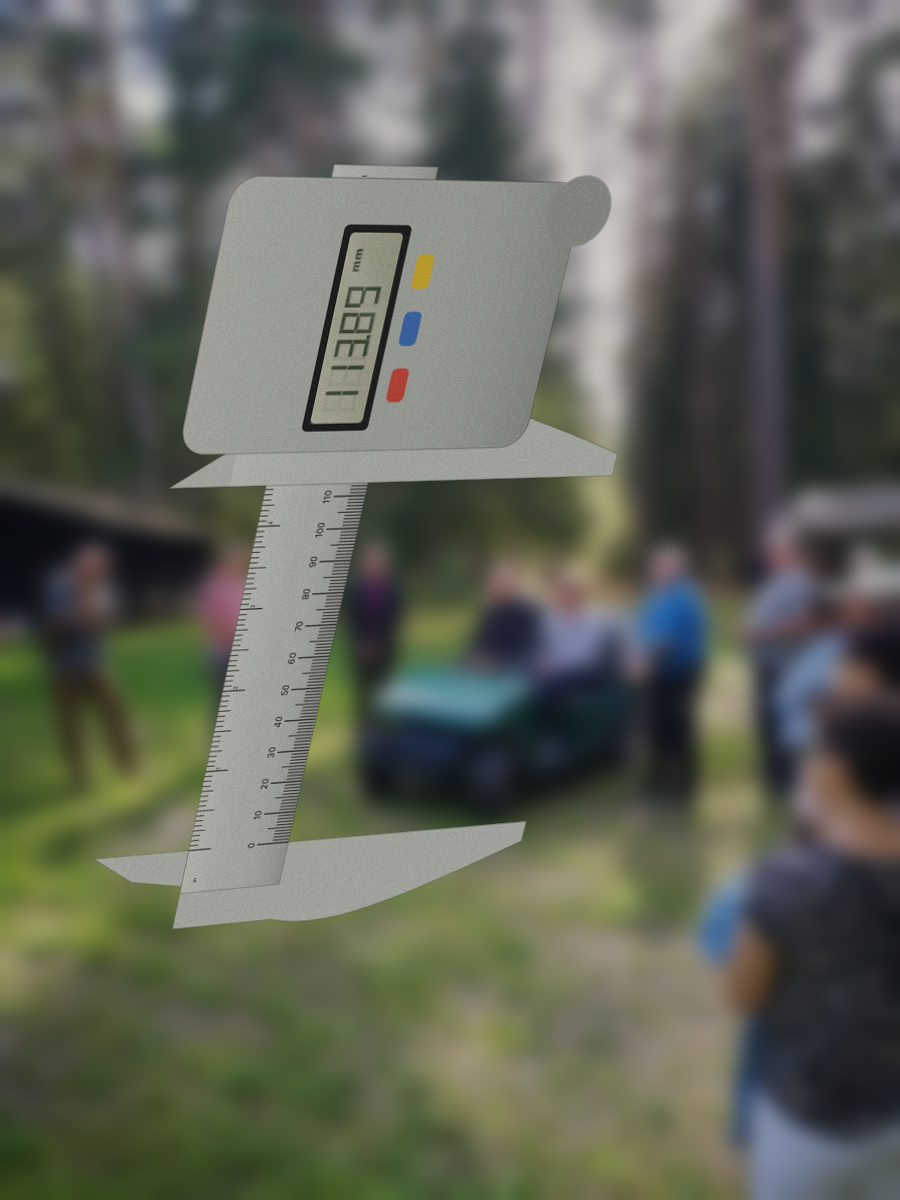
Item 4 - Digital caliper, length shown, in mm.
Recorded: 113.89 mm
